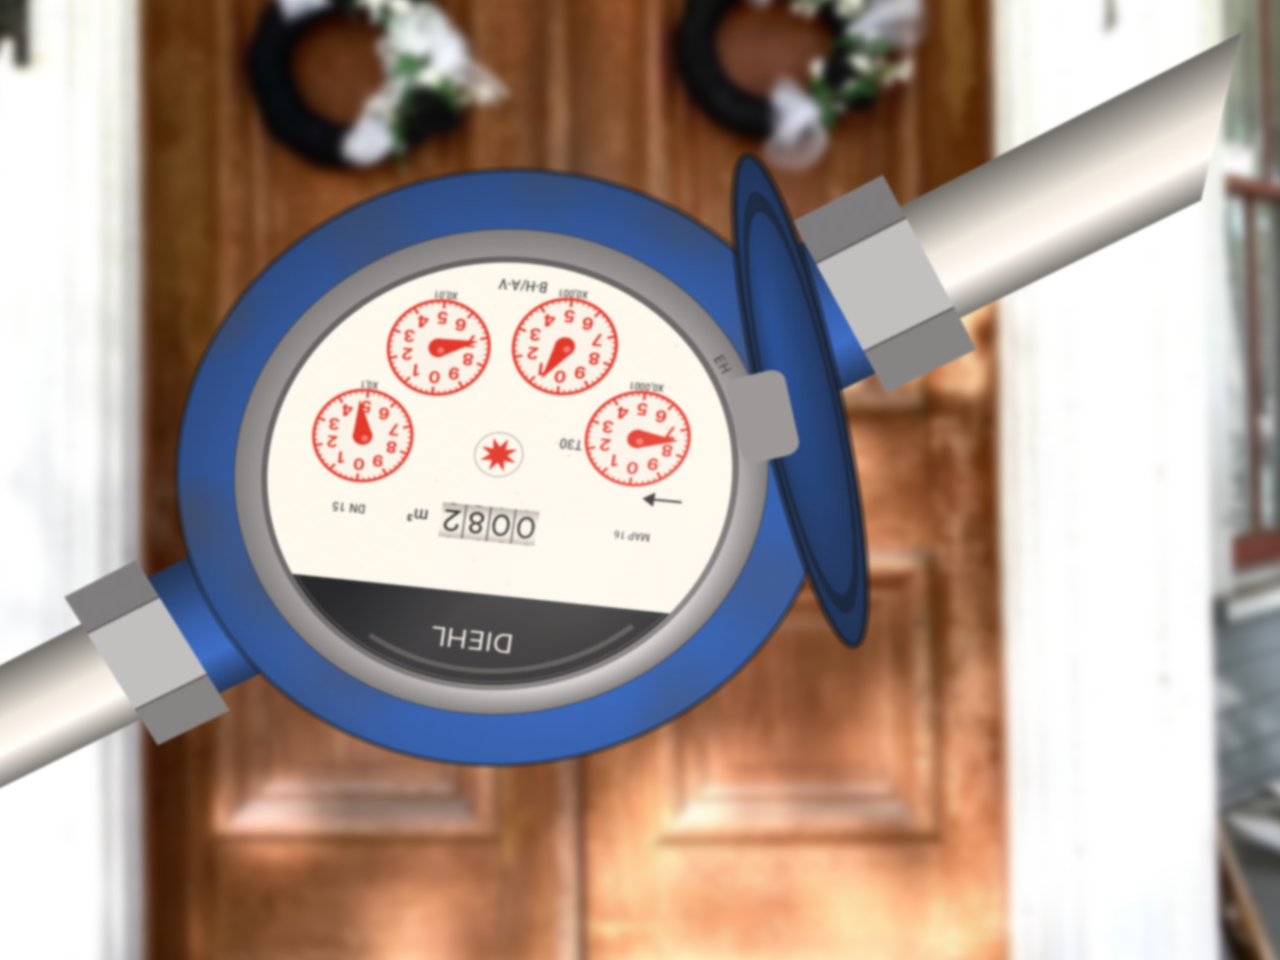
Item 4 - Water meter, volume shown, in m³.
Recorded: 82.4707 m³
